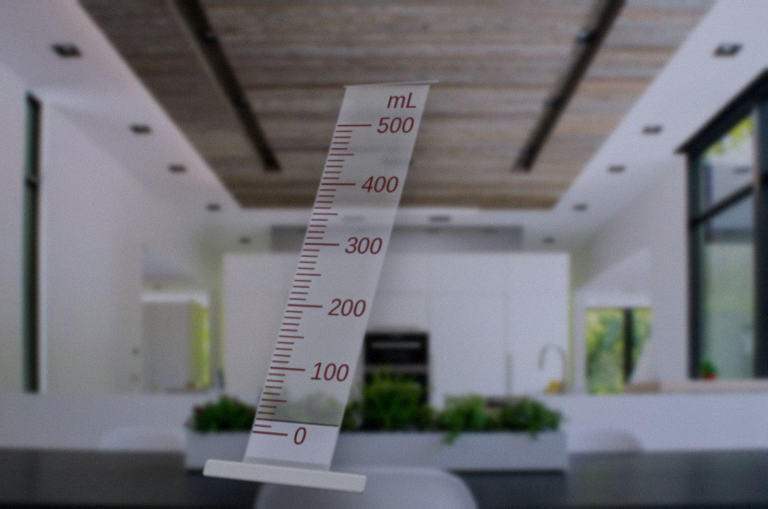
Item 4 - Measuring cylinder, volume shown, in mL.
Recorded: 20 mL
